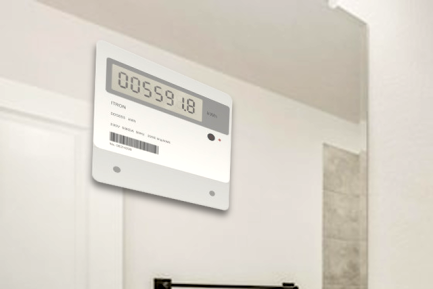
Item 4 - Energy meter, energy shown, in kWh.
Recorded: 5591.8 kWh
